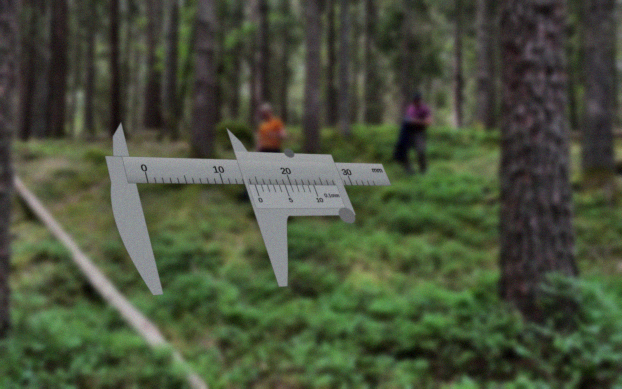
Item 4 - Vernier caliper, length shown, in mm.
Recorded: 14.6 mm
